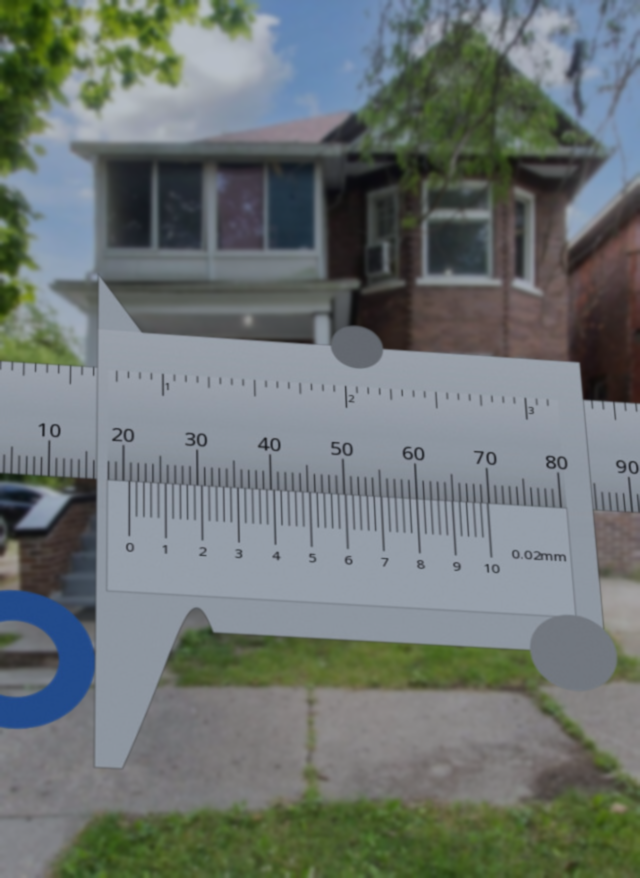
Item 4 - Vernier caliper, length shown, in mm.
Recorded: 20.8 mm
